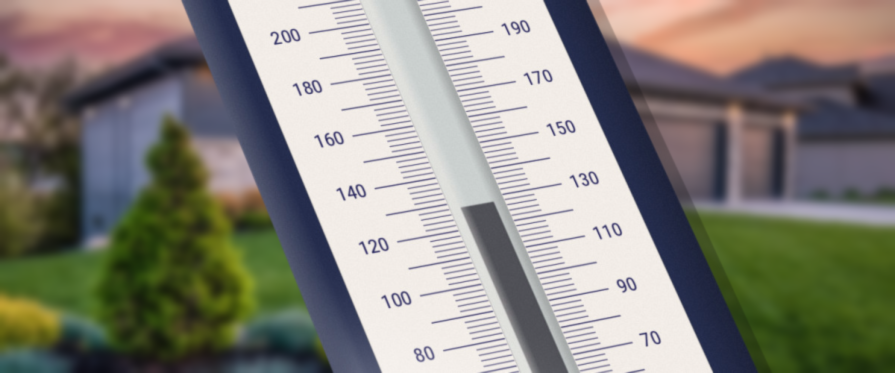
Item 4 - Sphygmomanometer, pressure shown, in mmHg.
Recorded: 128 mmHg
